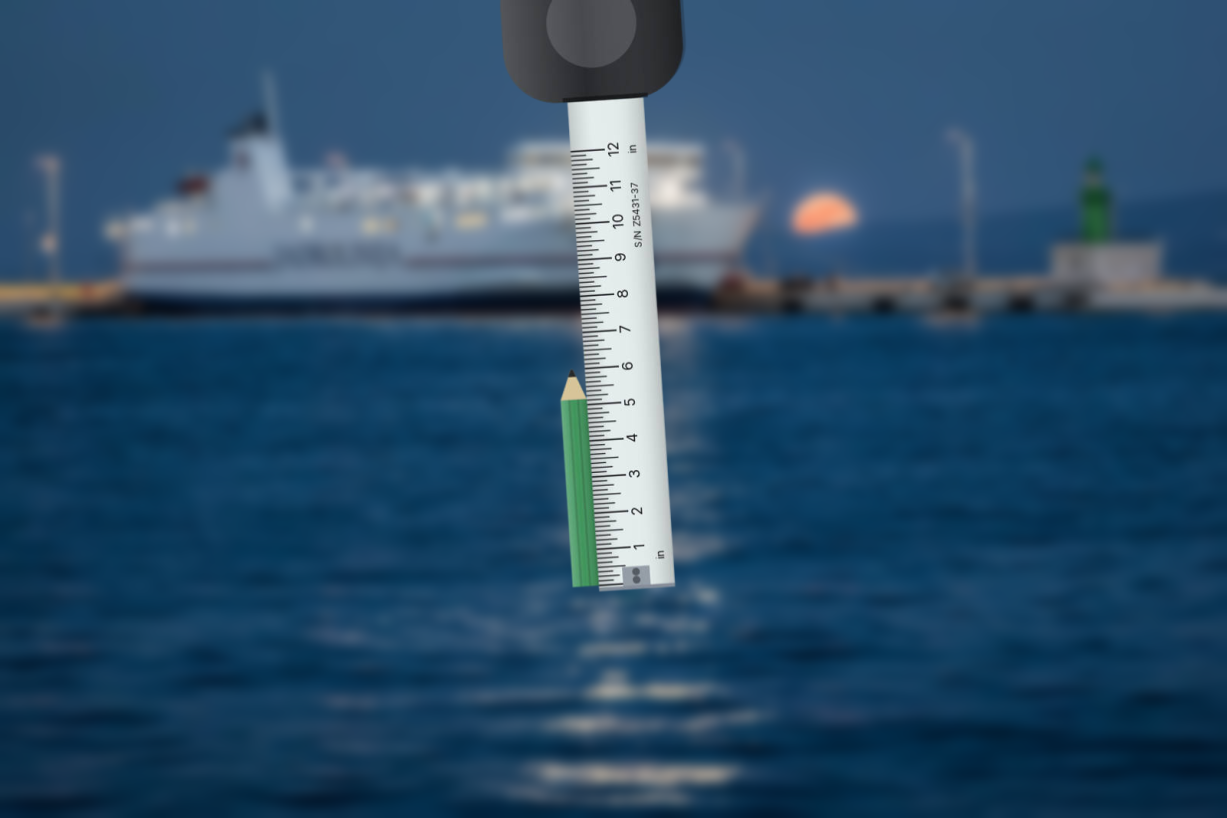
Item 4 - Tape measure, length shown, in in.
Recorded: 6 in
